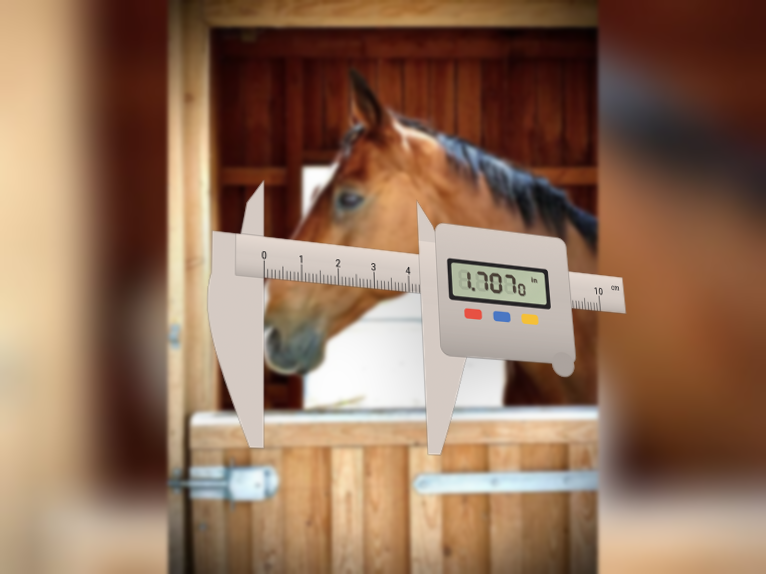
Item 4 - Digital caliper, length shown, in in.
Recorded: 1.7070 in
